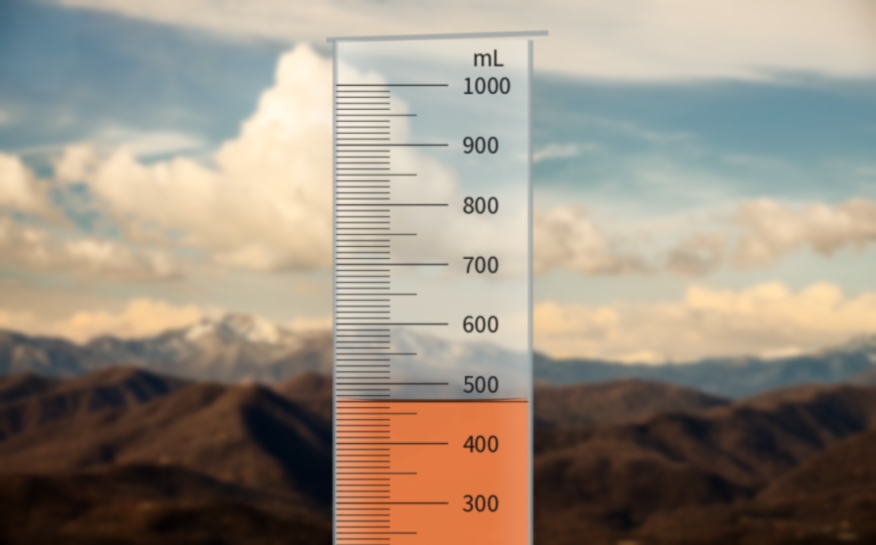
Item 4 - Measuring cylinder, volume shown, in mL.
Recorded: 470 mL
